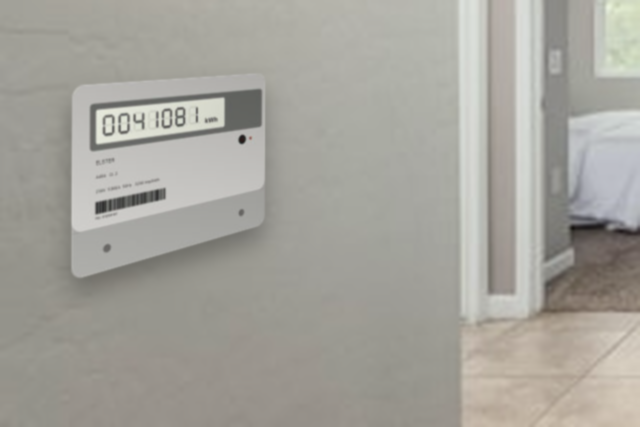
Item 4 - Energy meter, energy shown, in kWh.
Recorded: 41081 kWh
